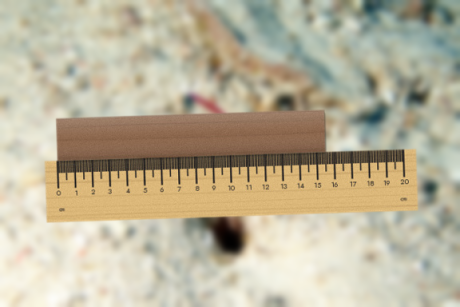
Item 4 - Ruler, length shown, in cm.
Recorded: 15.5 cm
